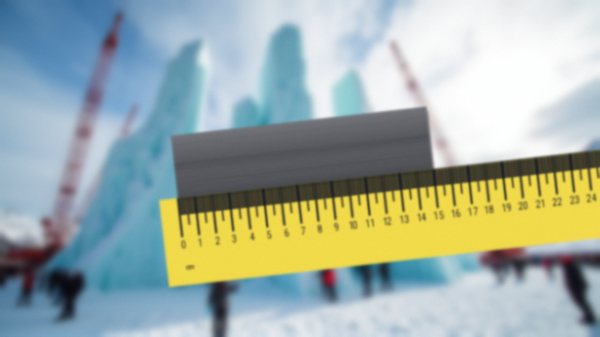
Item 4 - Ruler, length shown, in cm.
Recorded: 15 cm
